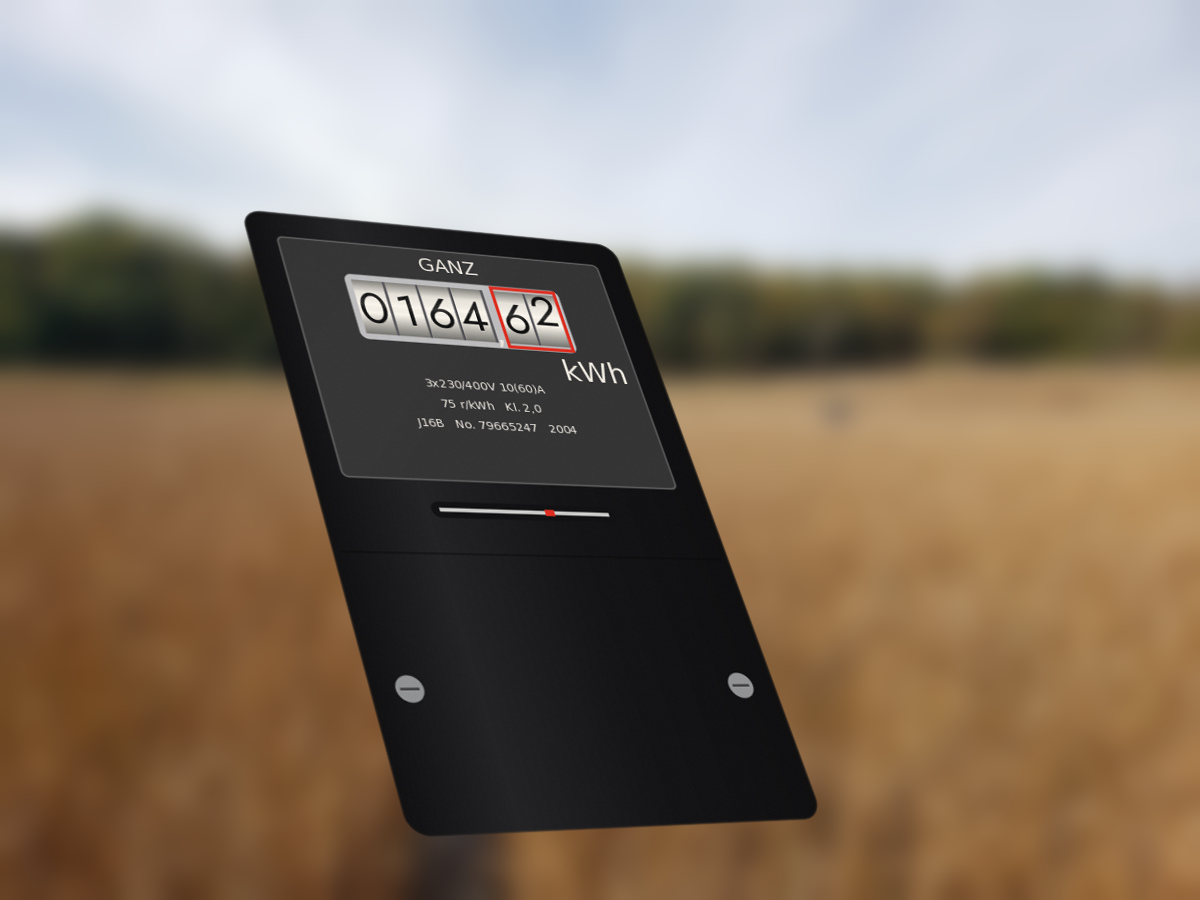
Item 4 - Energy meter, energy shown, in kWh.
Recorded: 164.62 kWh
